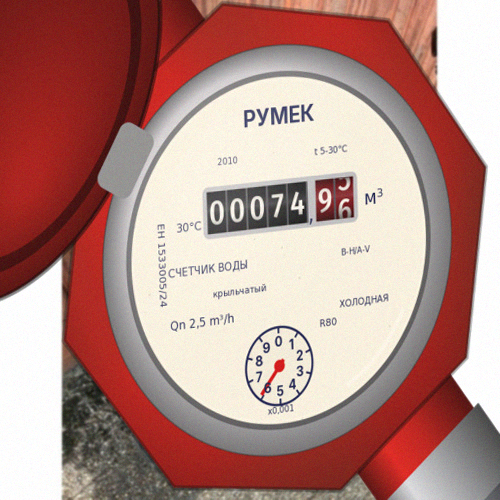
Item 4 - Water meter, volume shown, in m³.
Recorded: 74.956 m³
